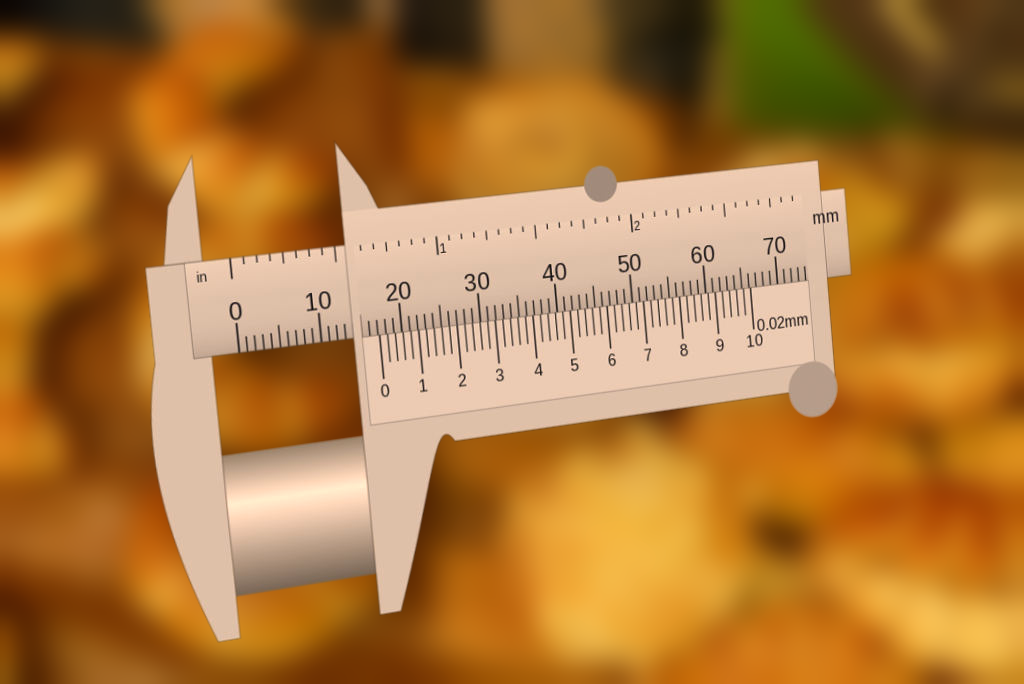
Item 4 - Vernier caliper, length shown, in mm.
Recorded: 17.2 mm
